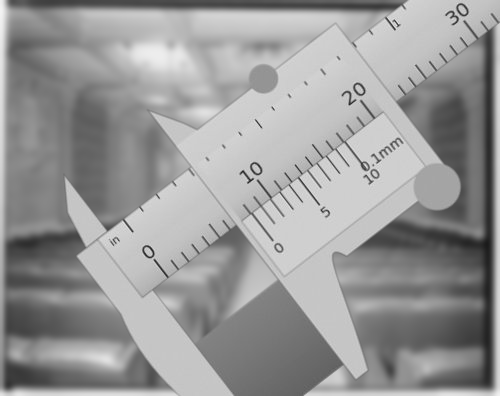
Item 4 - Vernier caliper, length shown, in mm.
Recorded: 8.1 mm
